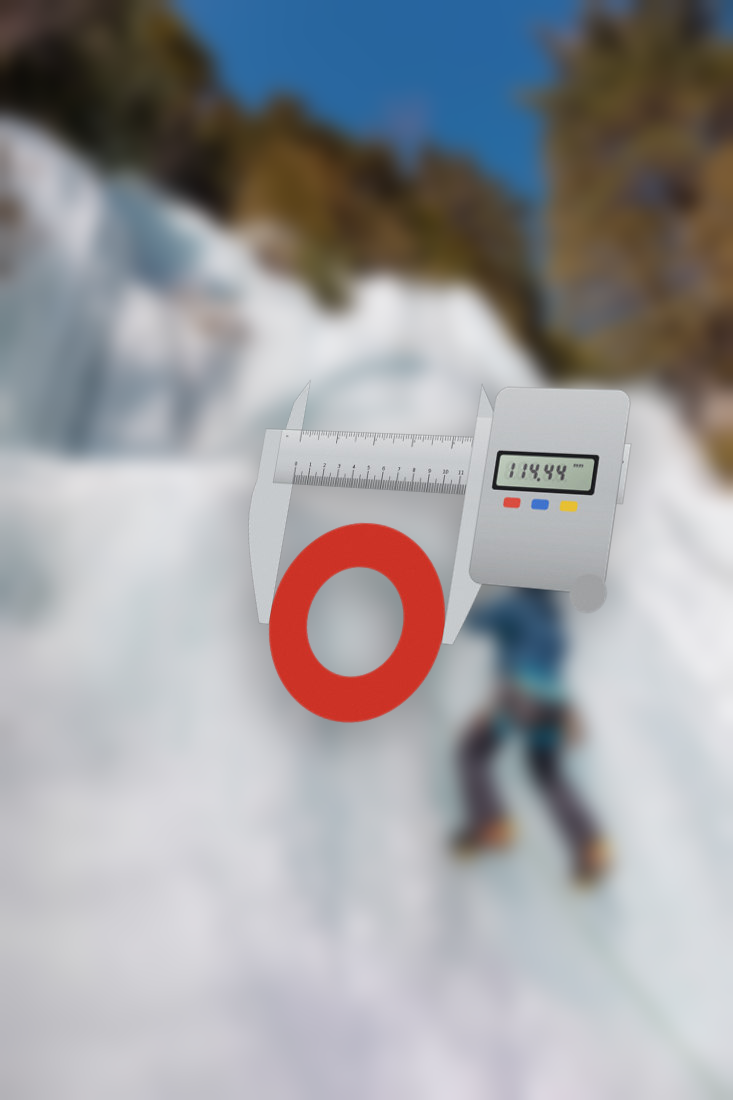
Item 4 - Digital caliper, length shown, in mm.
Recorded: 114.44 mm
